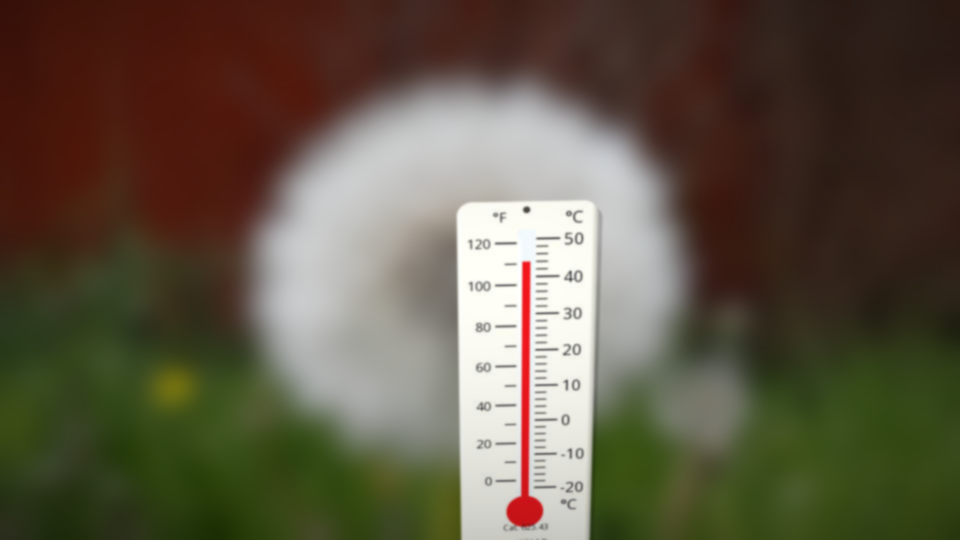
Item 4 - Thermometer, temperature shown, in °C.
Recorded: 44 °C
